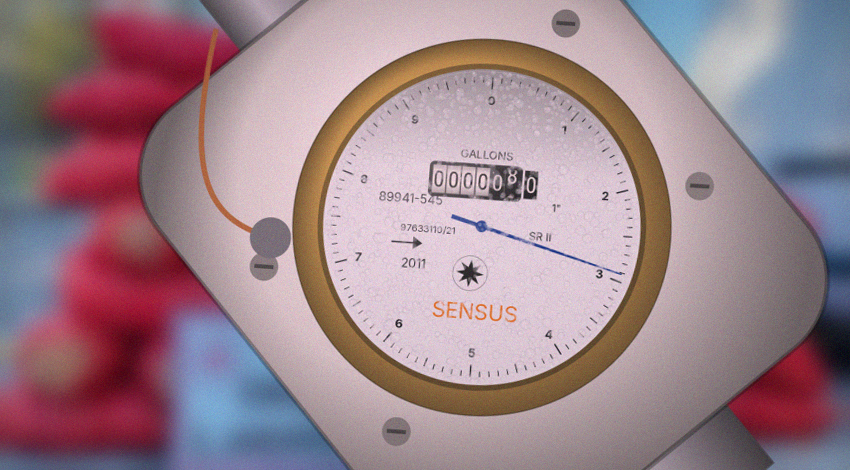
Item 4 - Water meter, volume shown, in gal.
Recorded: 82.9 gal
